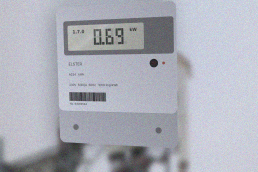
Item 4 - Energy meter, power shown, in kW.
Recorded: 0.69 kW
